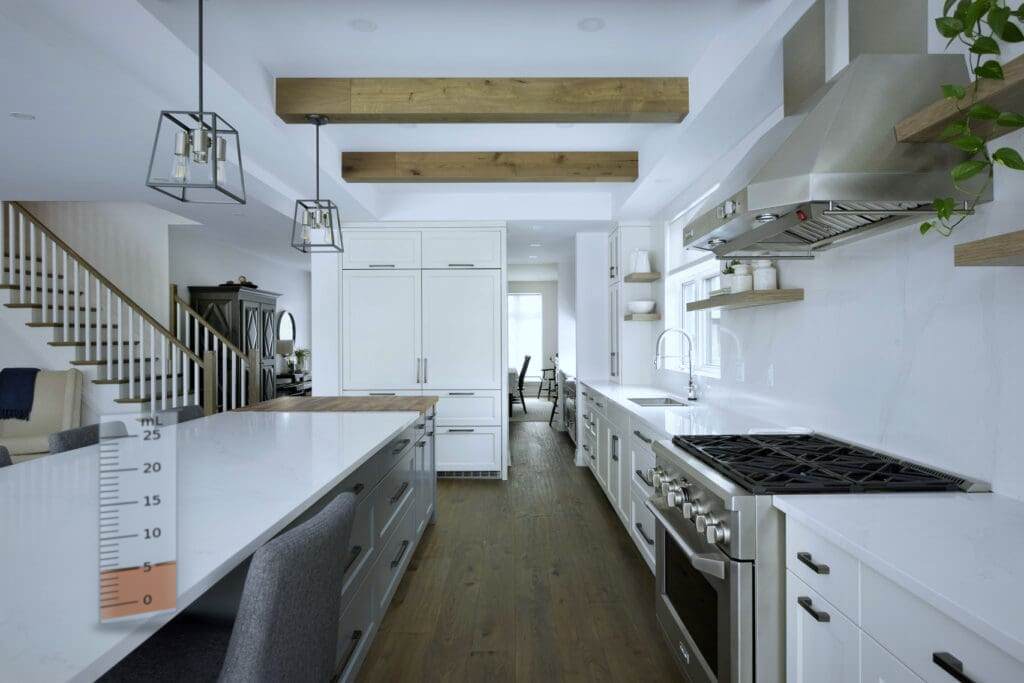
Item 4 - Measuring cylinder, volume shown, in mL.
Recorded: 5 mL
